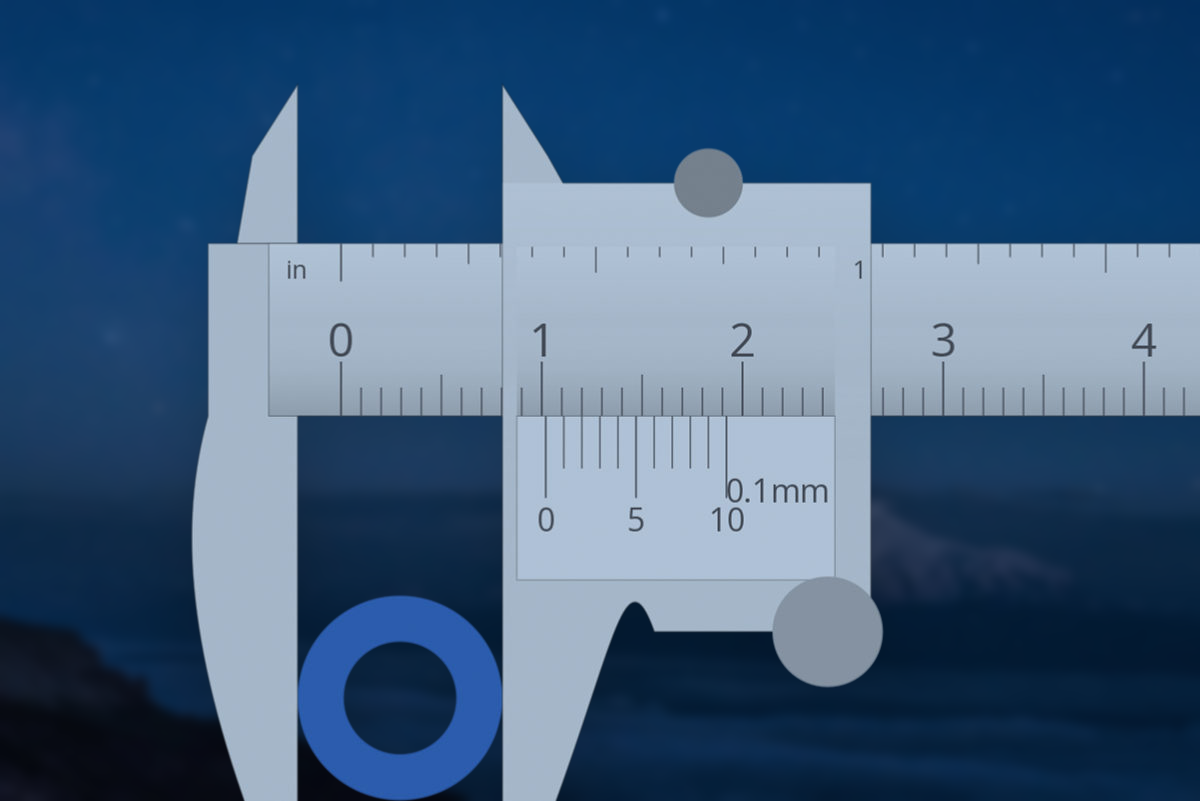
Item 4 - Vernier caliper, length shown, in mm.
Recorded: 10.2 mm
